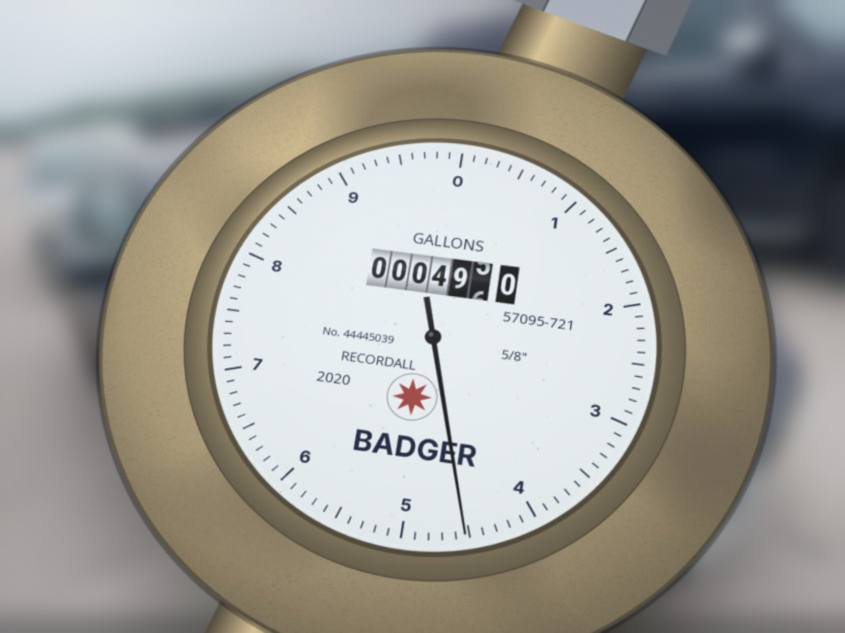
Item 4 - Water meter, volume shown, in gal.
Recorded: 4954.5 gal
